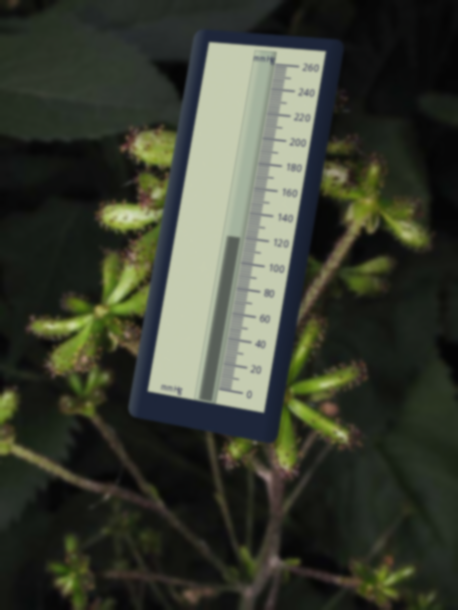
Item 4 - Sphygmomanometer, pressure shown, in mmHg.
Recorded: 120 mmHg
